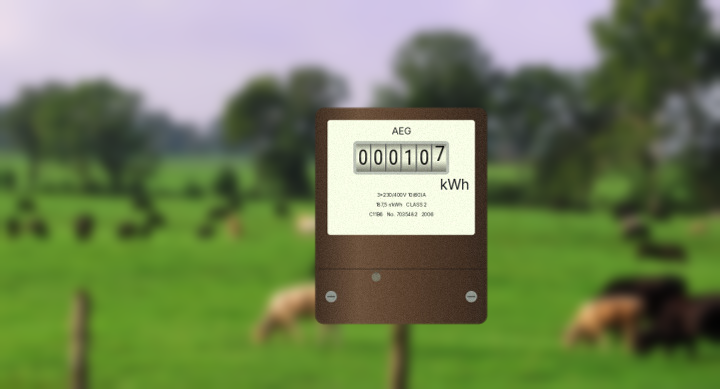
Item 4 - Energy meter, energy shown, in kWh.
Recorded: 107 kWh
